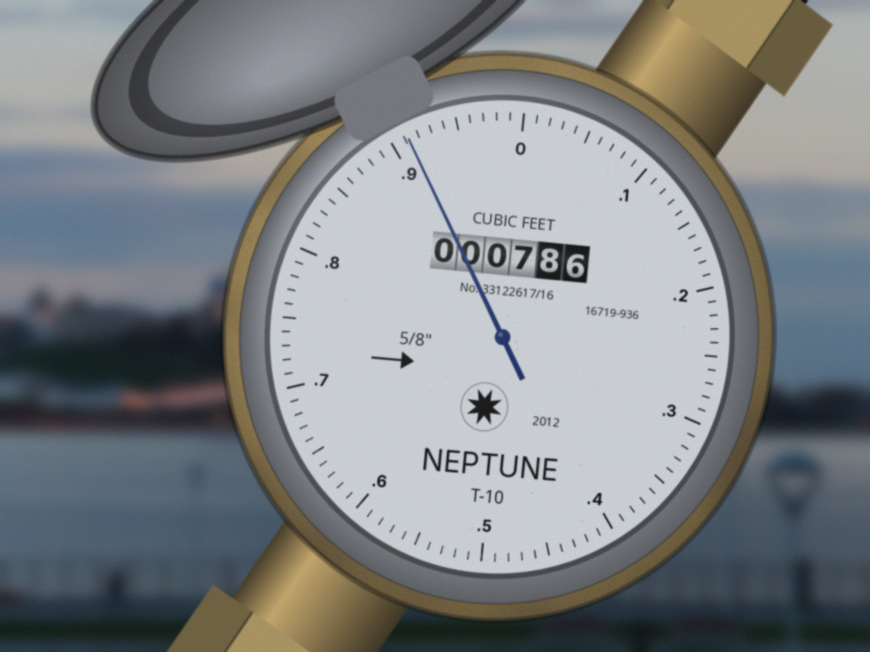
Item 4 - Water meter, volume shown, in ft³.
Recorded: 785.91 ft³
